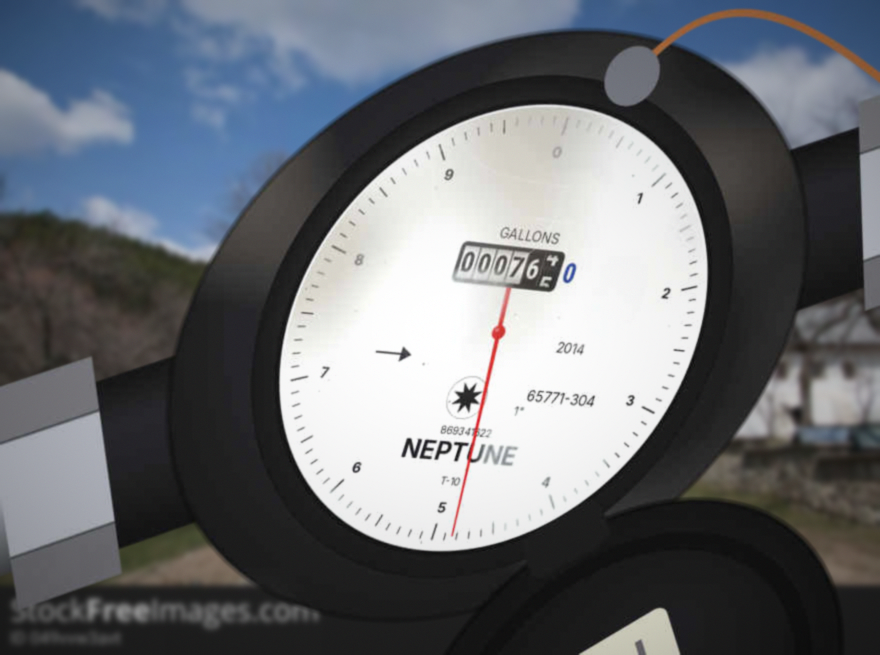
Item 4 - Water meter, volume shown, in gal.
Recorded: 7644.8 gal
